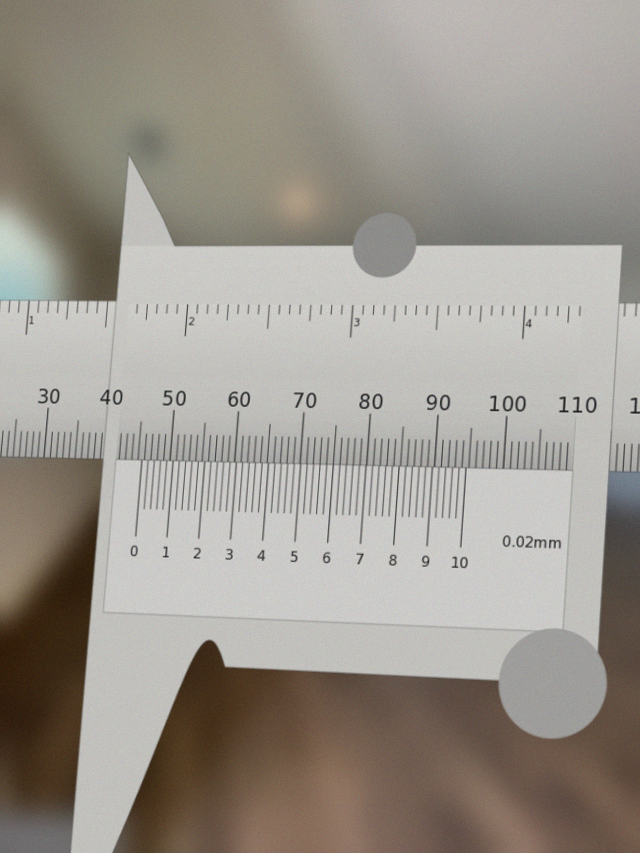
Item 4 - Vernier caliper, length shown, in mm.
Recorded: 45.6 mm
